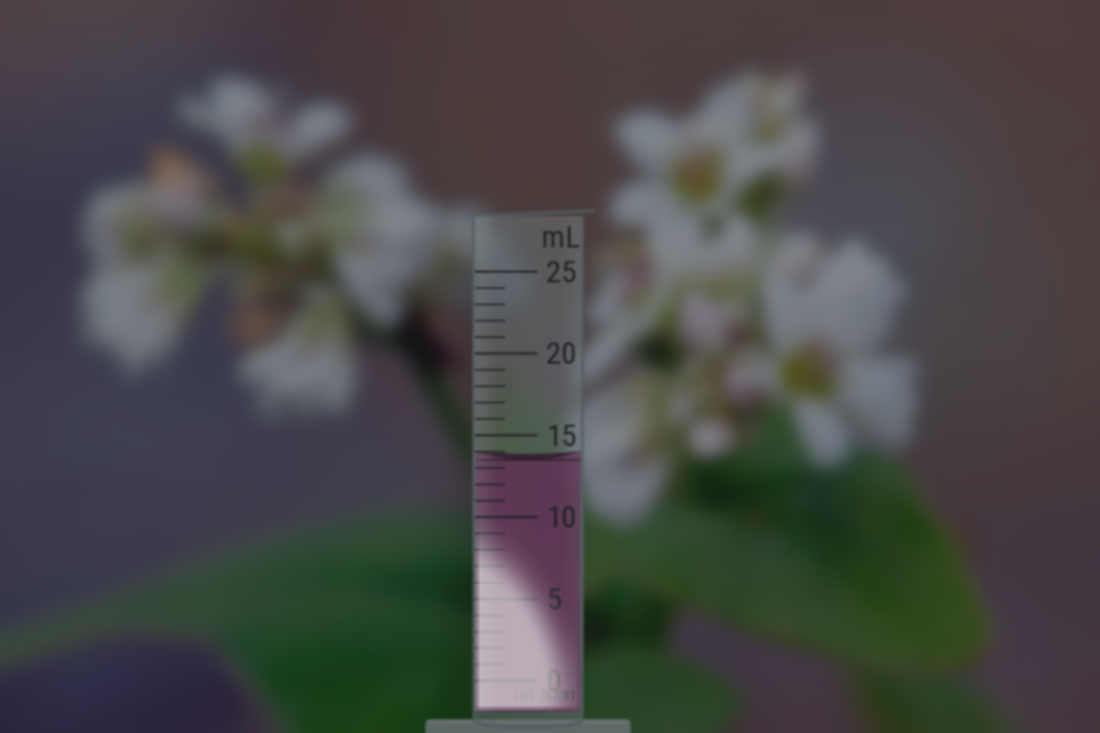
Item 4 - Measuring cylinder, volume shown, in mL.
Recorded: 13.5 mL
